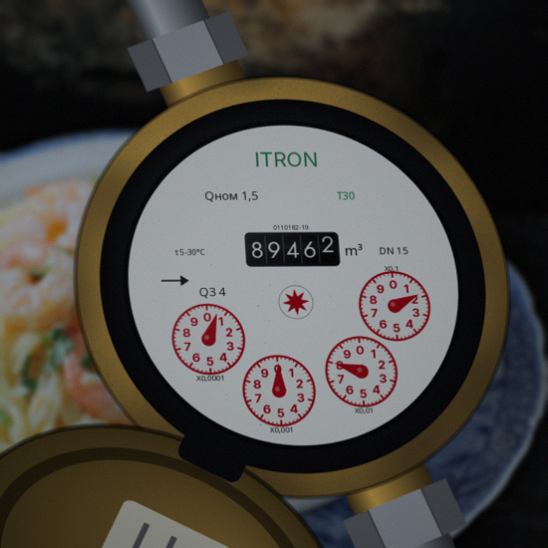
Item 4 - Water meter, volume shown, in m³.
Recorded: 89462.1800 m³
